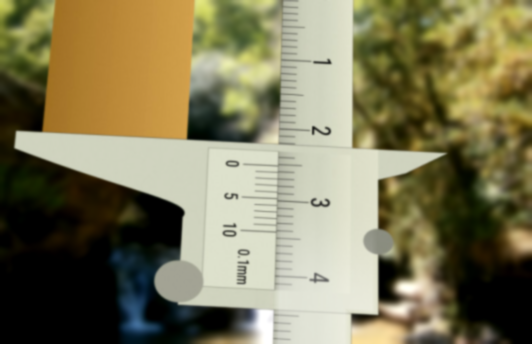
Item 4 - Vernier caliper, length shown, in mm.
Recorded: 25.2 mm
